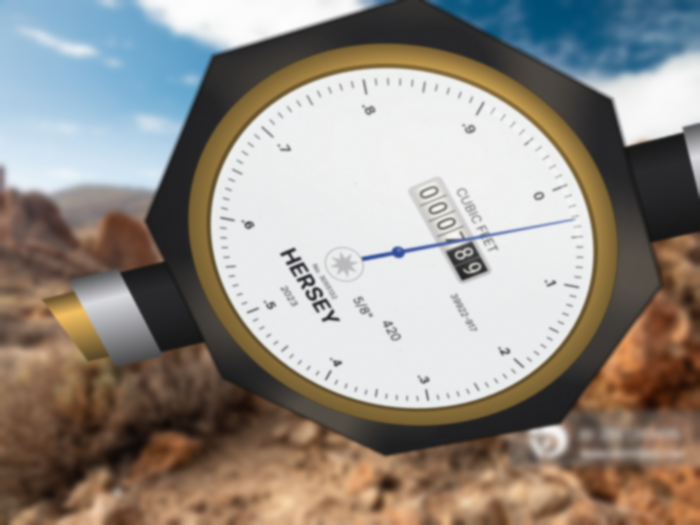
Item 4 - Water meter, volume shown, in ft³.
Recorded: 789.03 ft³
